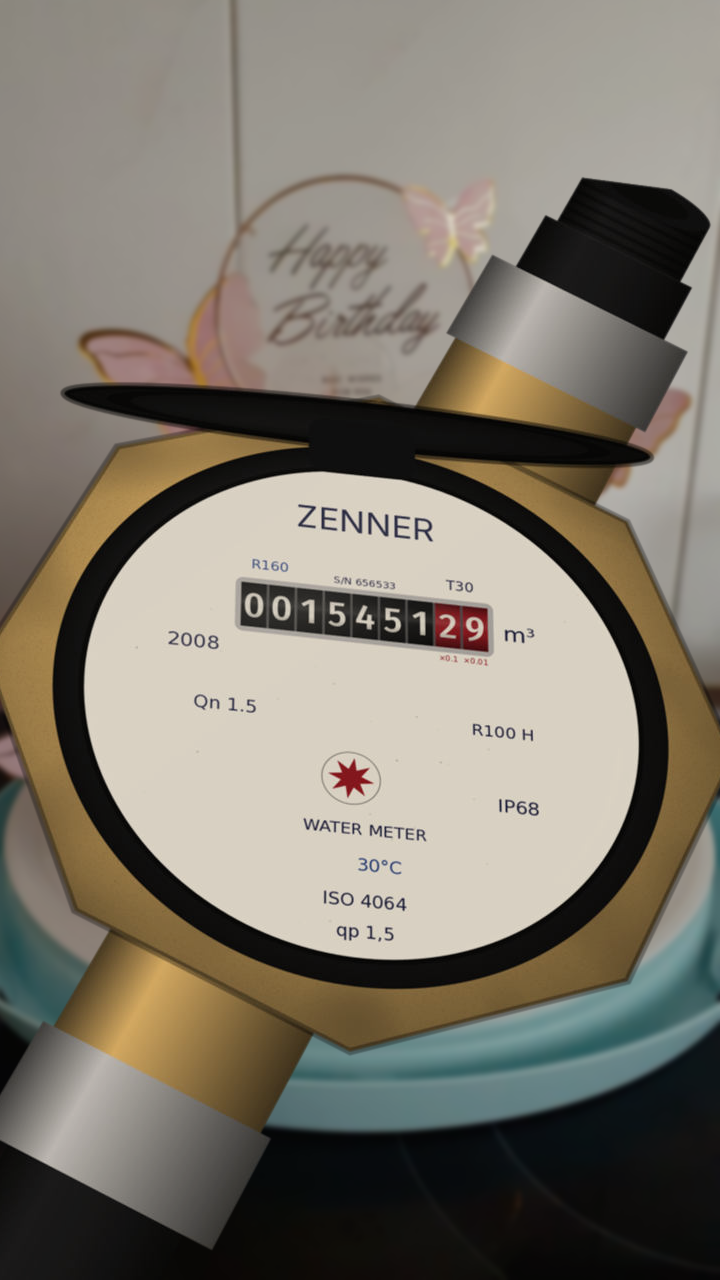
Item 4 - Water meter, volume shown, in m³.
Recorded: 15451.29 m³
